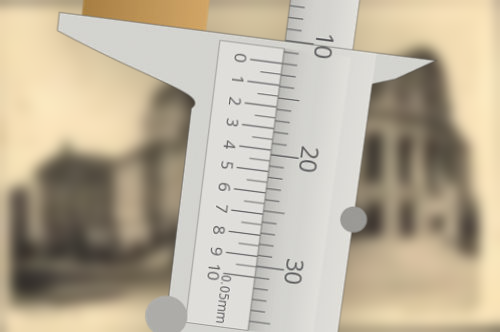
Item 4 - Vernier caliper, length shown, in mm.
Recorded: 12.0 mm
